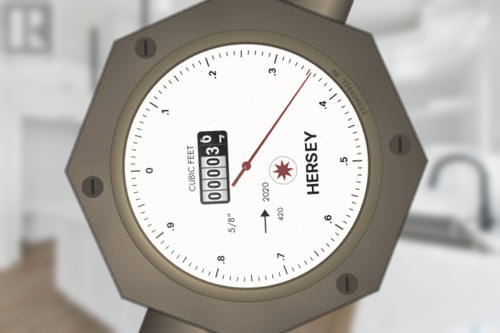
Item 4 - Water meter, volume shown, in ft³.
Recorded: 36.35 ft³
